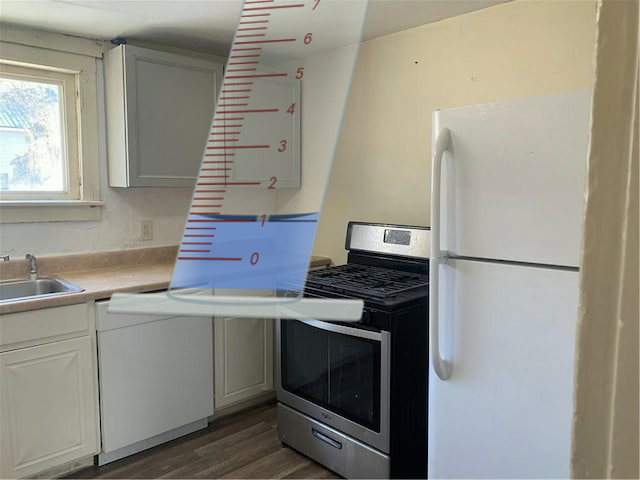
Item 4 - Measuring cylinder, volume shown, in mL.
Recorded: 1 mL
